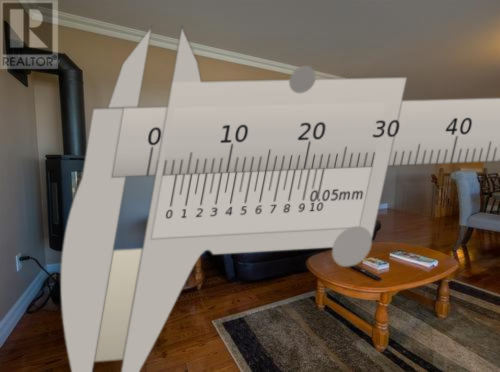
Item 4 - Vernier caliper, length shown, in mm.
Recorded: 3.6 mm
